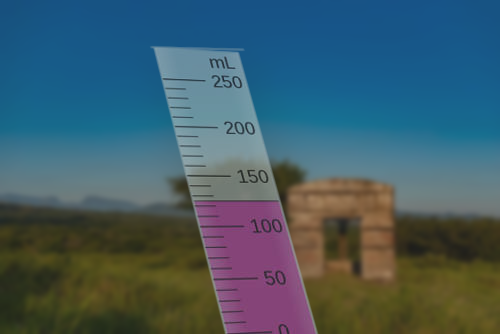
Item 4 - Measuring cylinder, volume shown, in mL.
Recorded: 125 mL
